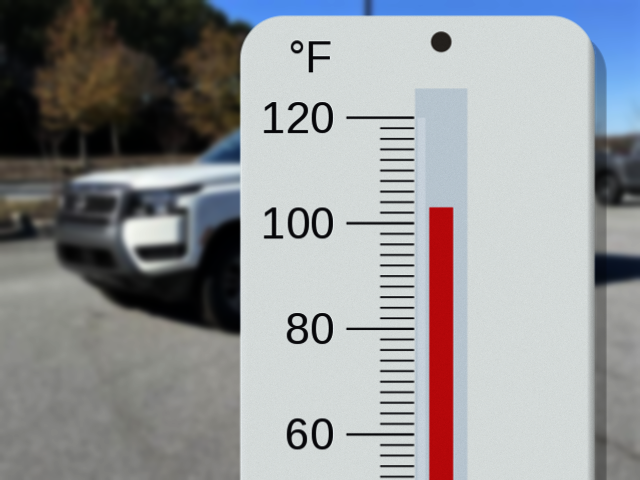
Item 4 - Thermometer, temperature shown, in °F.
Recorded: 103 °F
